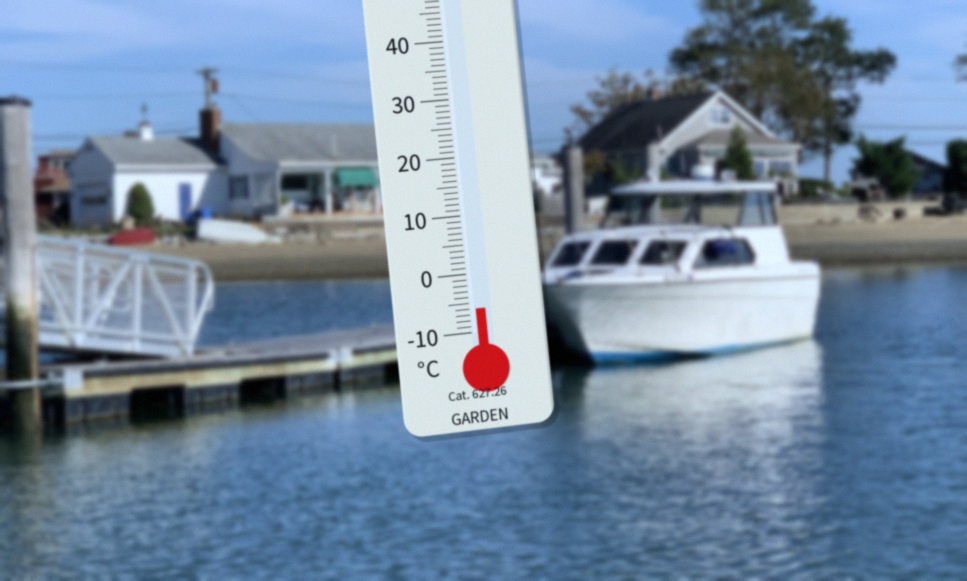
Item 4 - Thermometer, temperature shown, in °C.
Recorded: -6 °C
